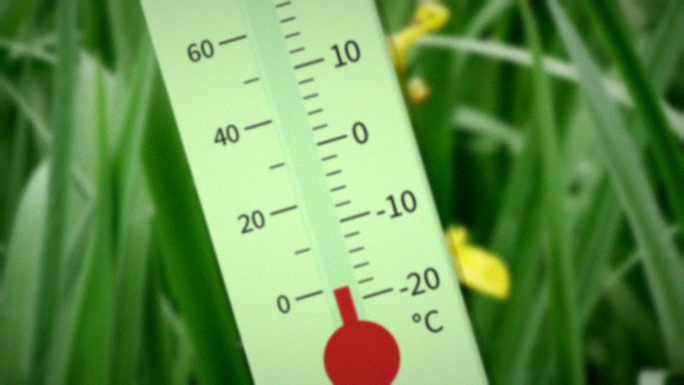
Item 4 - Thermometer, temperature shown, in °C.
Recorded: -18 °C
